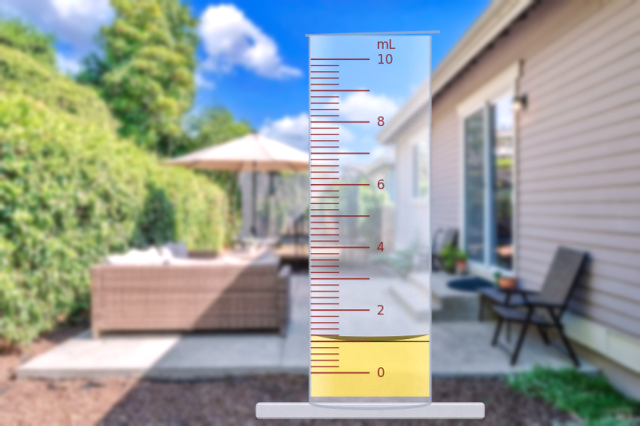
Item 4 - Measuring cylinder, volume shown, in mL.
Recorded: 1 mL
